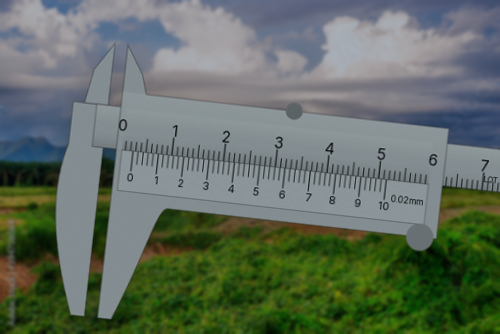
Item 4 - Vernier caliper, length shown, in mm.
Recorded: 2.5 mm
